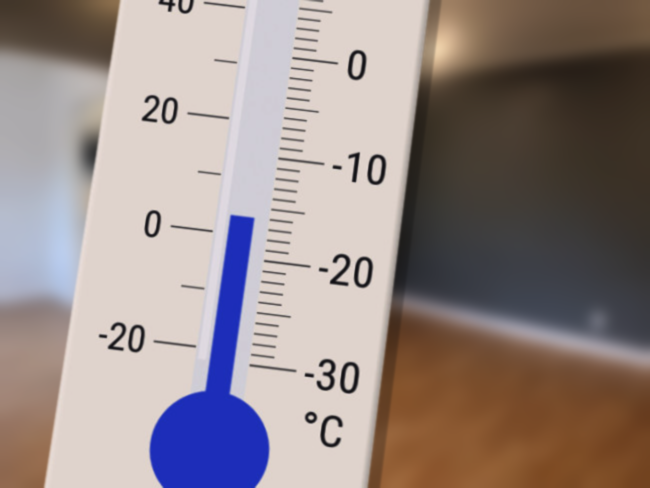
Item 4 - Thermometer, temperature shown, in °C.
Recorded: -16 °C
